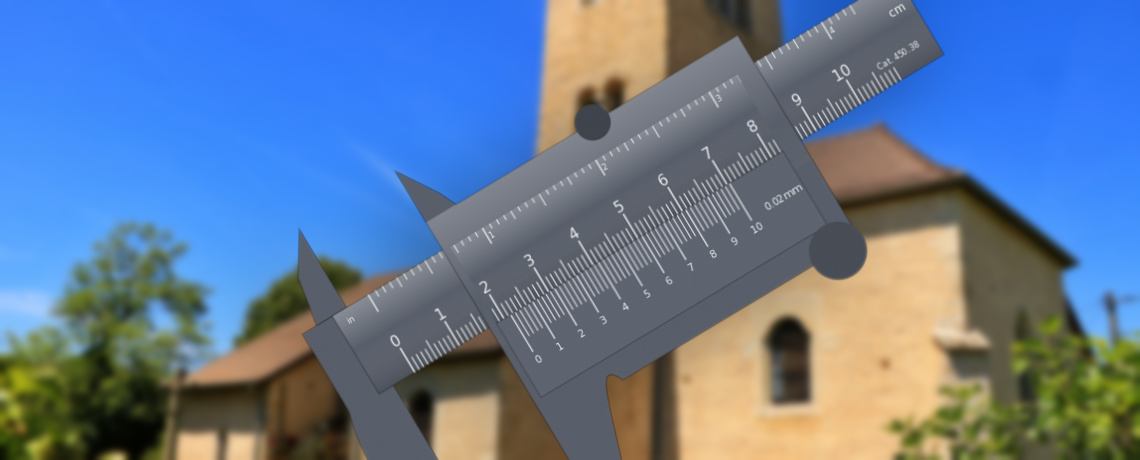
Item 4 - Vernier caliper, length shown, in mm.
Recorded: 21.5 mm
